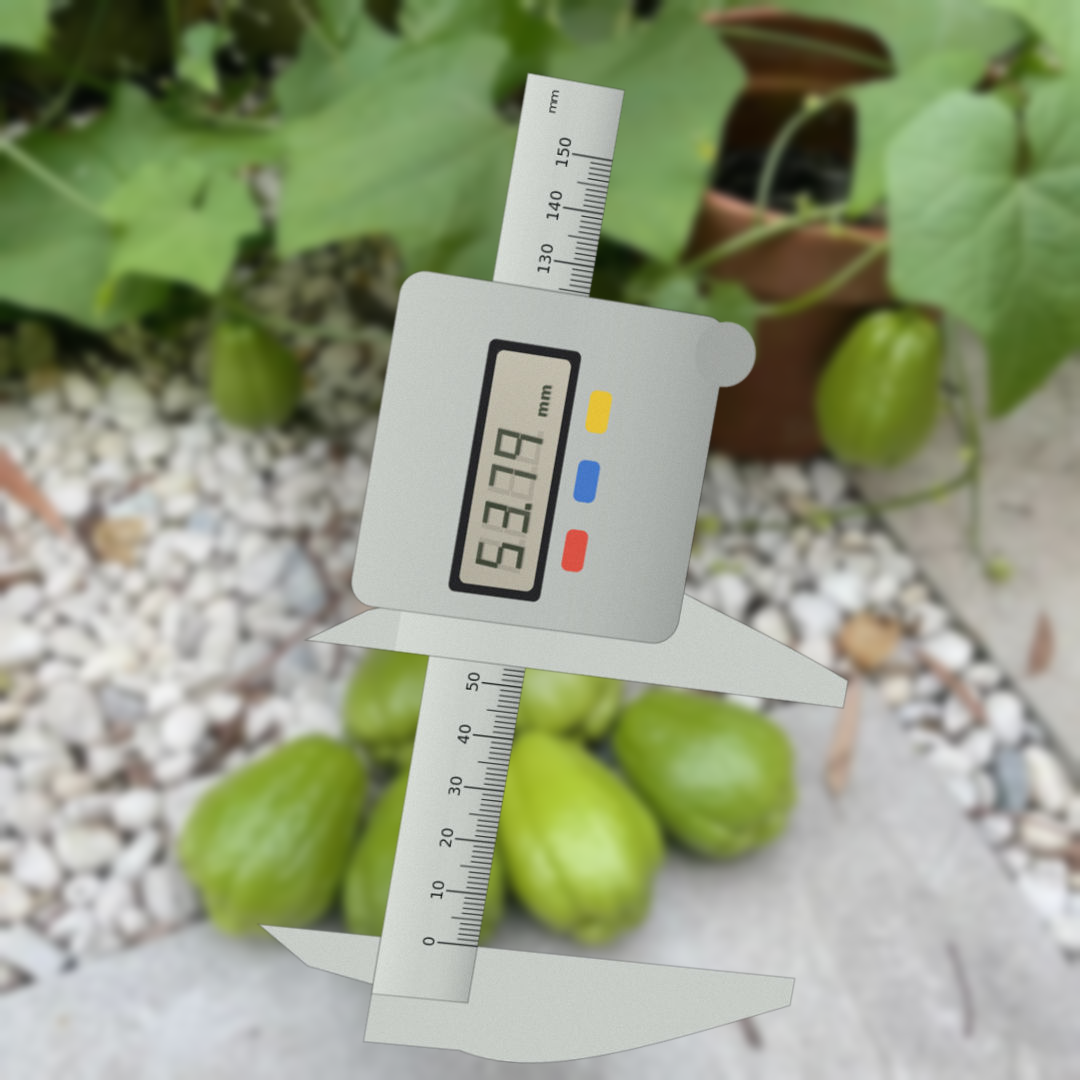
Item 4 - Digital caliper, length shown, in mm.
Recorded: 53.79 mm
